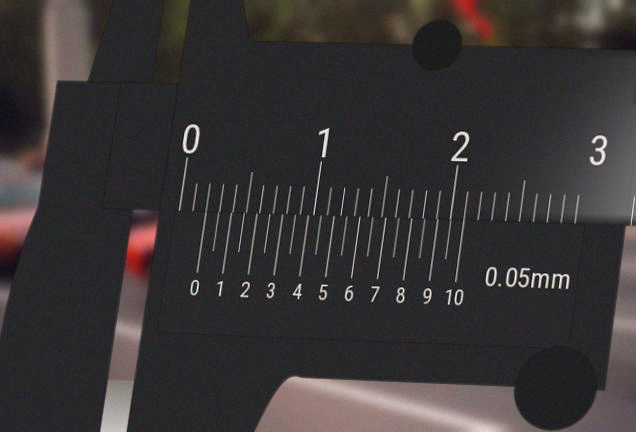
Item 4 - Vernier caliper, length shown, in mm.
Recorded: 2.0 mm
